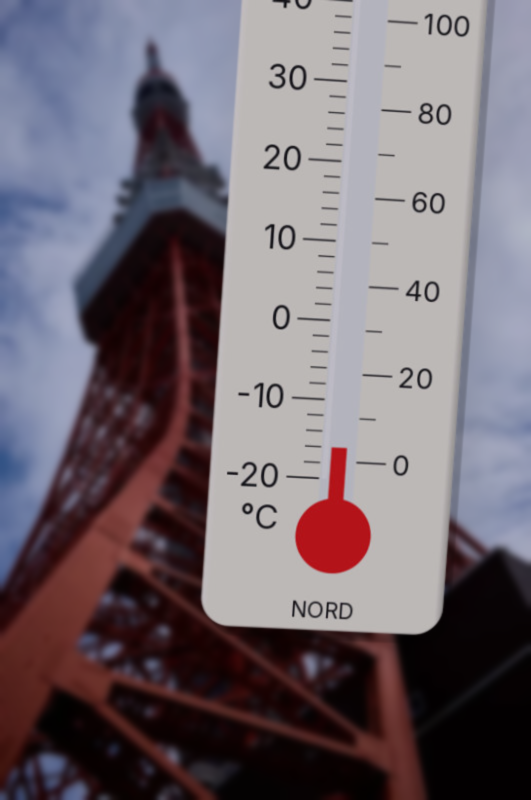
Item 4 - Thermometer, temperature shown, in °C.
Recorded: -16 °C
